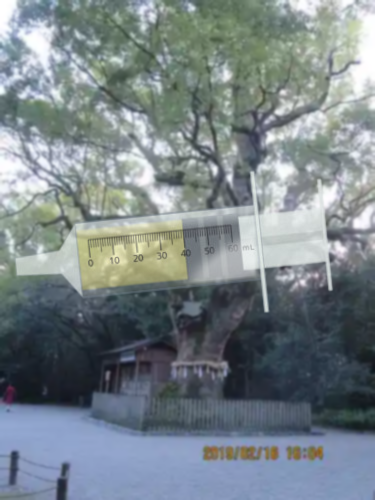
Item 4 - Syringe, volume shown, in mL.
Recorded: 40 mL
